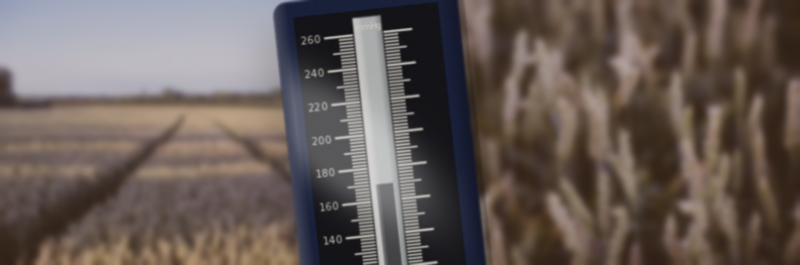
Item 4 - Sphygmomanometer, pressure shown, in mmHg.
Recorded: 170 mmHg
